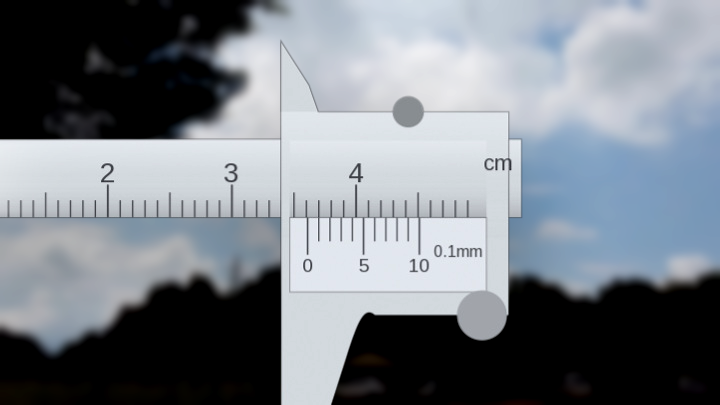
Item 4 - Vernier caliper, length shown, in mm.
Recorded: 36.1 mm
